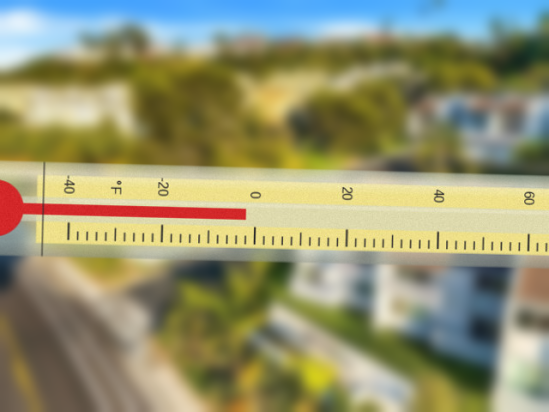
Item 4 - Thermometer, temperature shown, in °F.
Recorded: -2 °F
